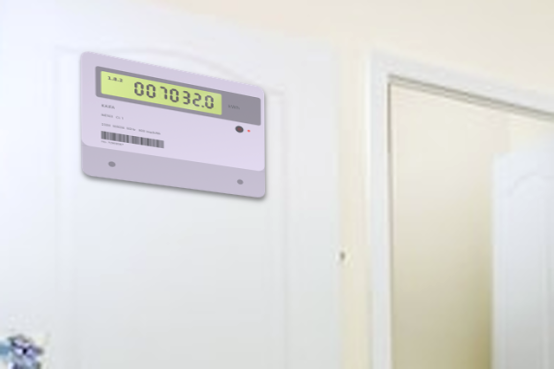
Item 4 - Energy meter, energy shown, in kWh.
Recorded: 7032.0 kWh
